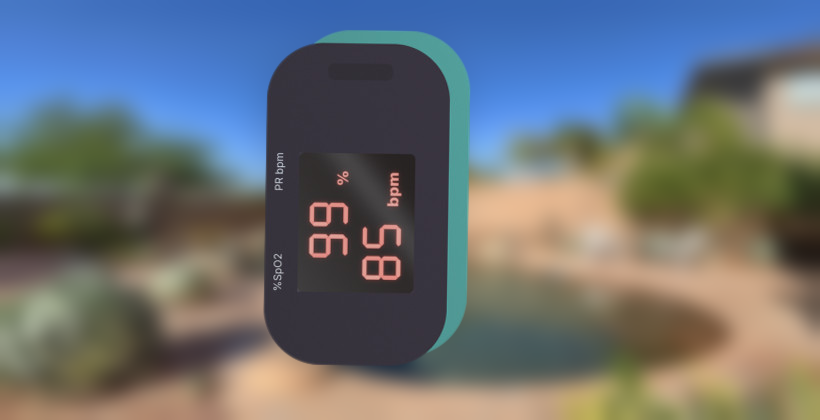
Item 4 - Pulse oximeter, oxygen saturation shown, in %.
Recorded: 99 %
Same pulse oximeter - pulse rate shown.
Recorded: 85 bpm
